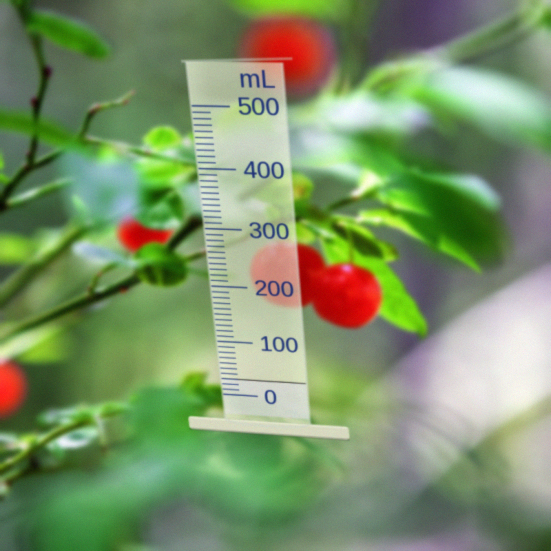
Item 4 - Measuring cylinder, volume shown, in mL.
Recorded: 30 mL
